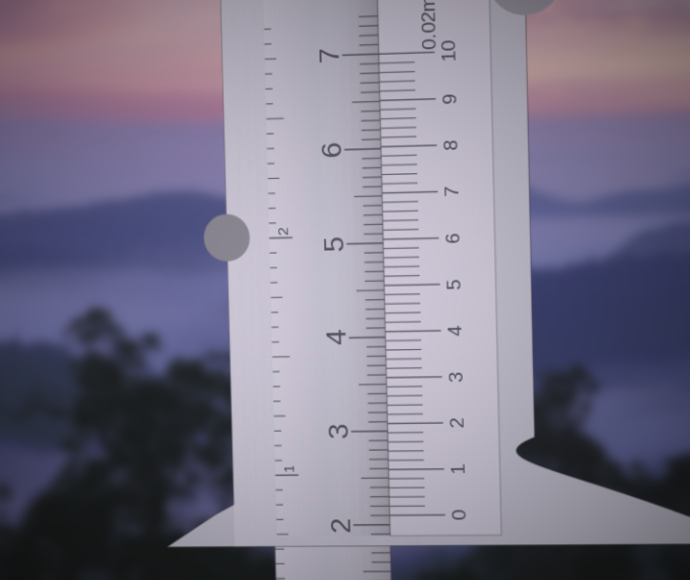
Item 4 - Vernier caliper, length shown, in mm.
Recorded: 21.0 mm
